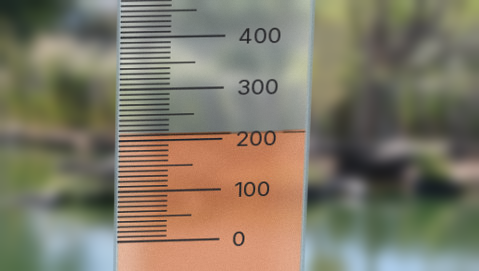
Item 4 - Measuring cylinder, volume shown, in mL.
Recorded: 210 mL
